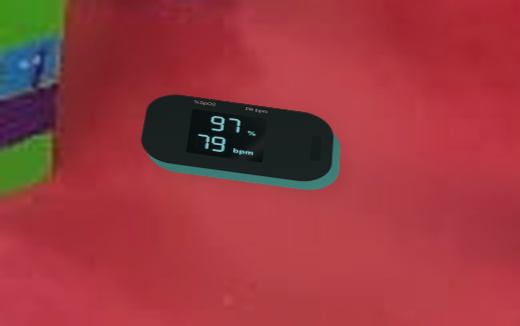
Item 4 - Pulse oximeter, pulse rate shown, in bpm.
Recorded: 79 bpm
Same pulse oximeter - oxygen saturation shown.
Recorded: 97 %
